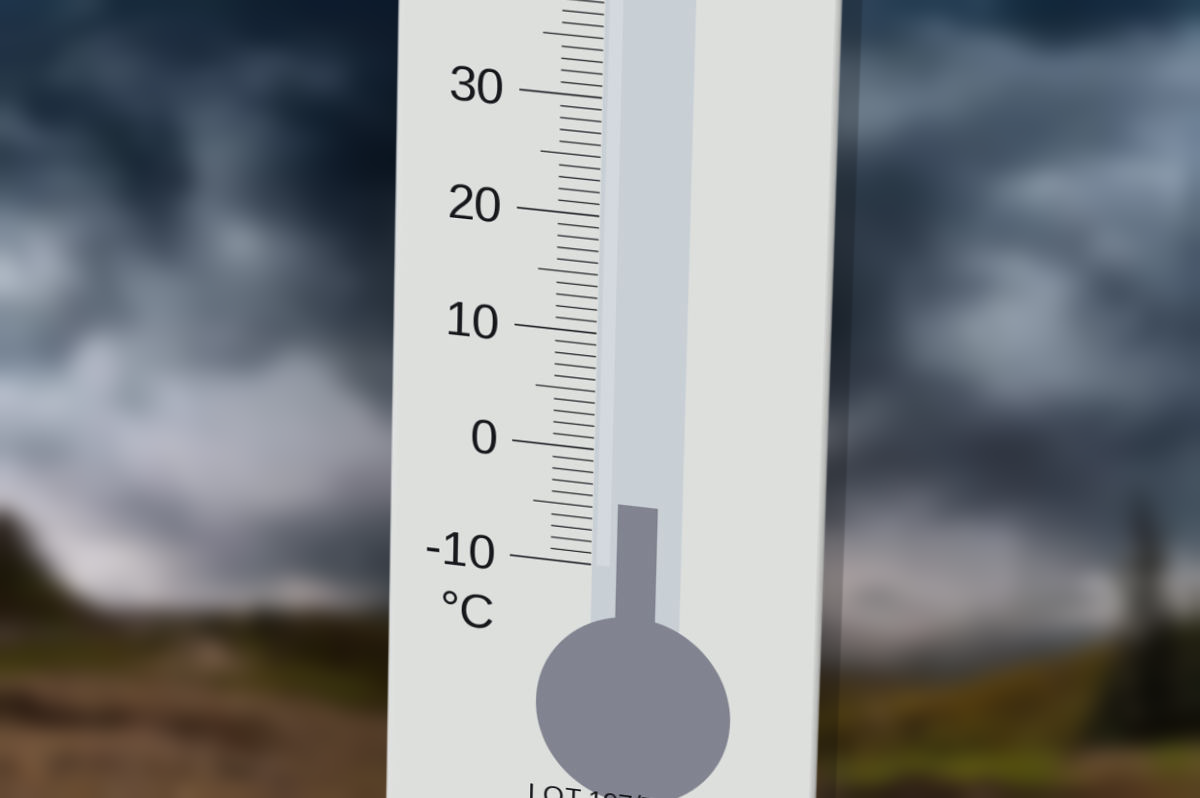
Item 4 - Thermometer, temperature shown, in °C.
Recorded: -4.5 °C
